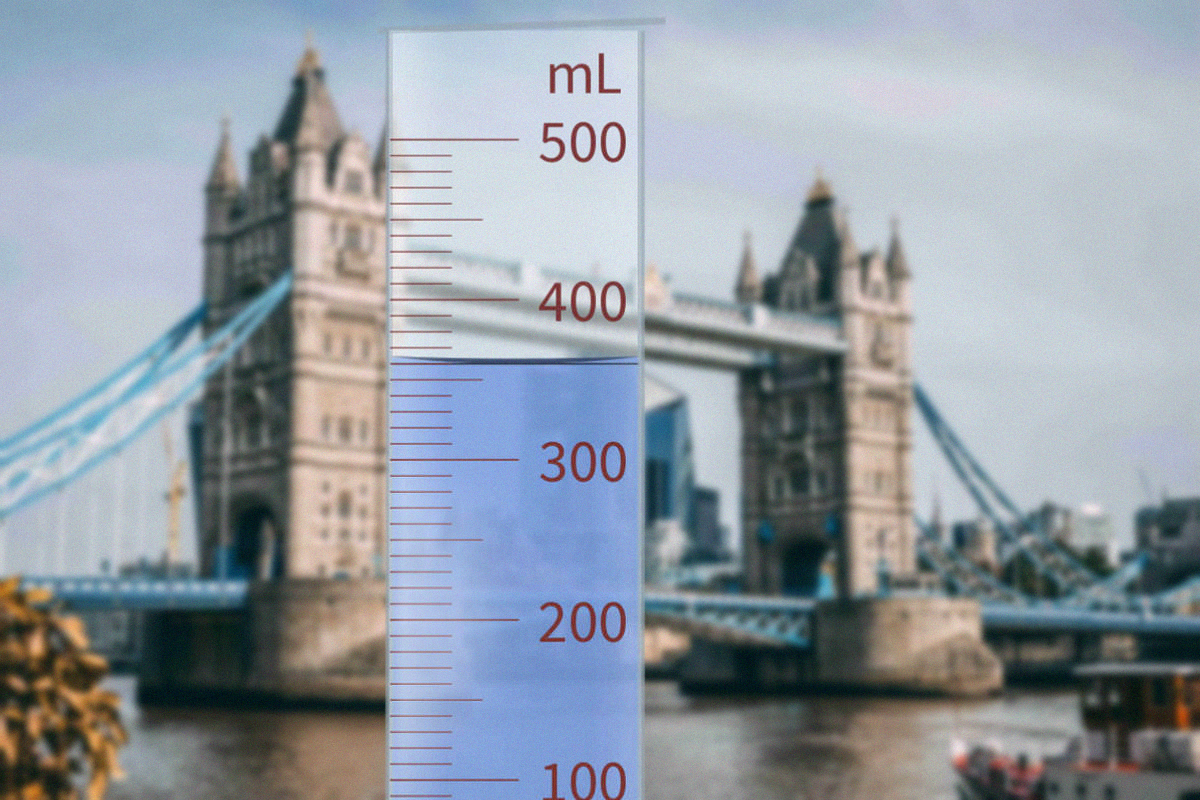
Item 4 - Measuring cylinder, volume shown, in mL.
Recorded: 360 mL
